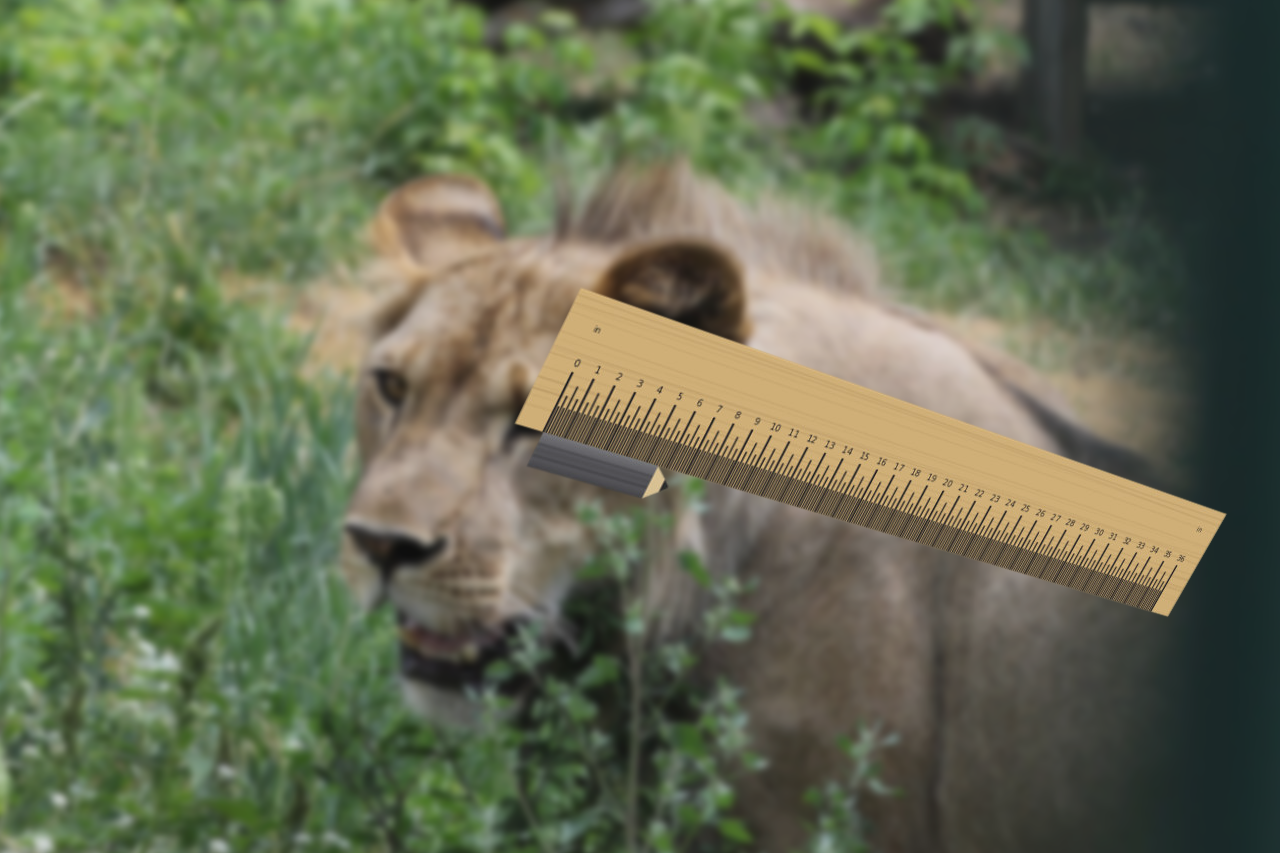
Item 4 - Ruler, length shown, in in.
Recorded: 6.5 in
